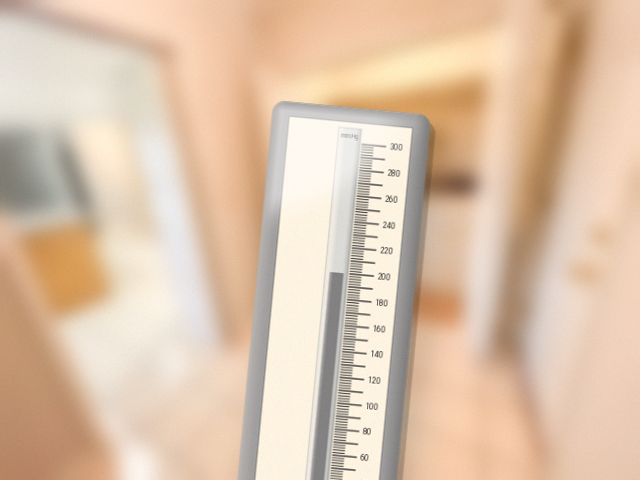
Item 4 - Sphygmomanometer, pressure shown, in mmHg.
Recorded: 200 mmHg
